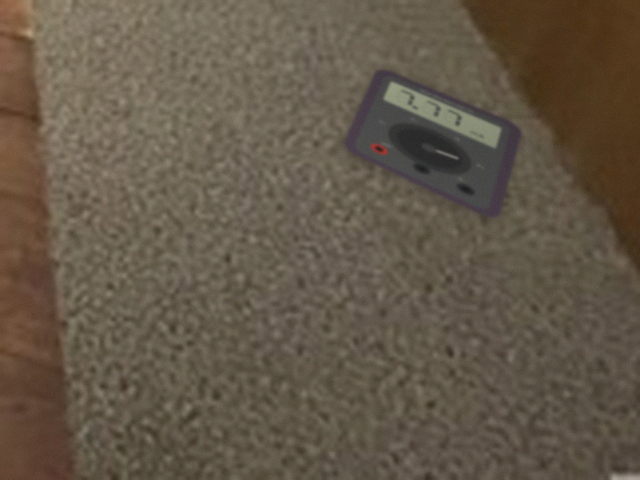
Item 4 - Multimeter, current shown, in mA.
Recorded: 7.77 mA
